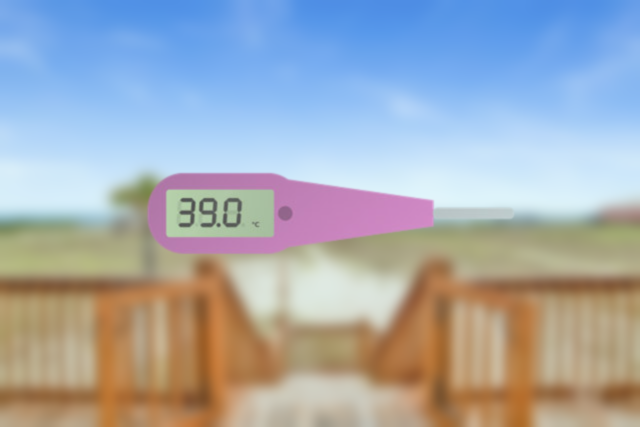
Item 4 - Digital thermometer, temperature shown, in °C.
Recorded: 39.0 °C
